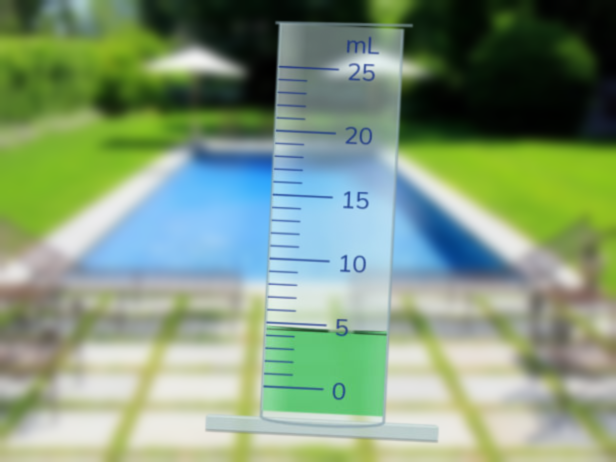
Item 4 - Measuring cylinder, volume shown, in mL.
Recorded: 4.5 mL
